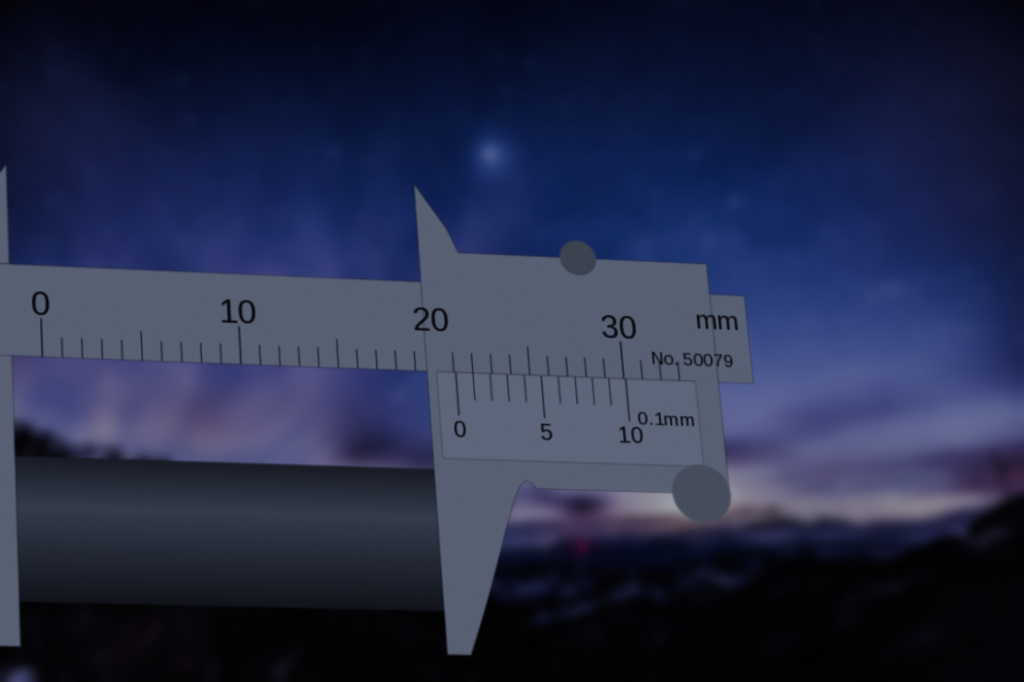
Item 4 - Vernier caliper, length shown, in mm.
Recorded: 21.1 mm
